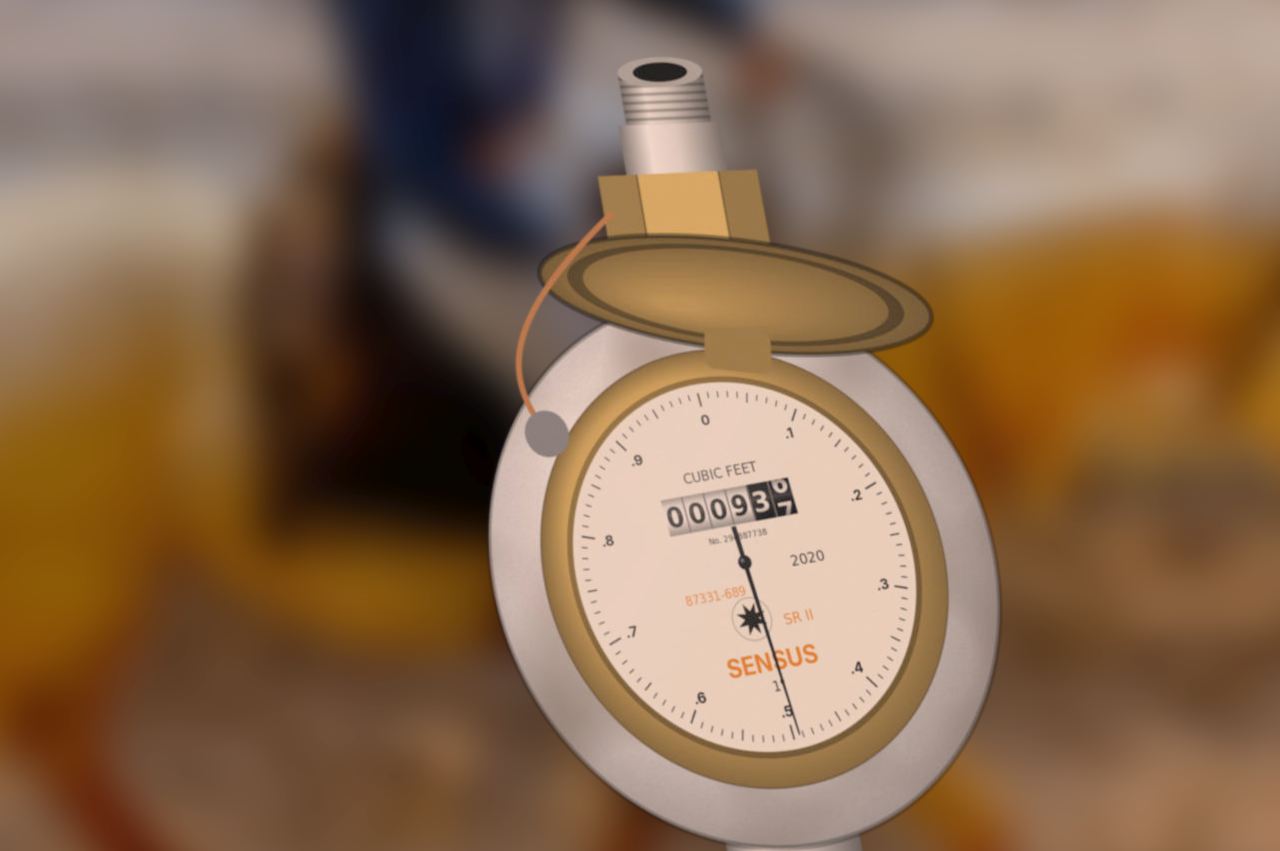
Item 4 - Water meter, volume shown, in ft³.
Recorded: 936.49 ft³
